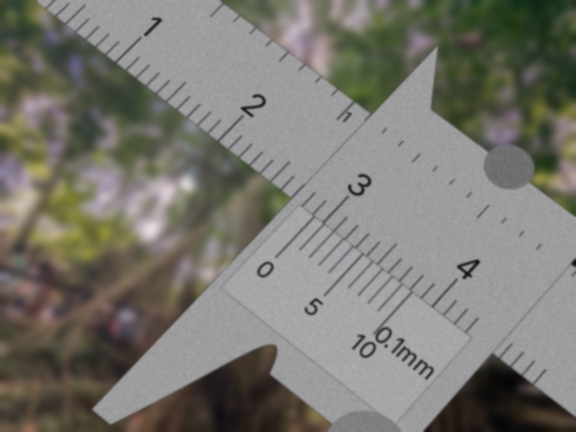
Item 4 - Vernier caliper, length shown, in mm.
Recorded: 29.2 mm
